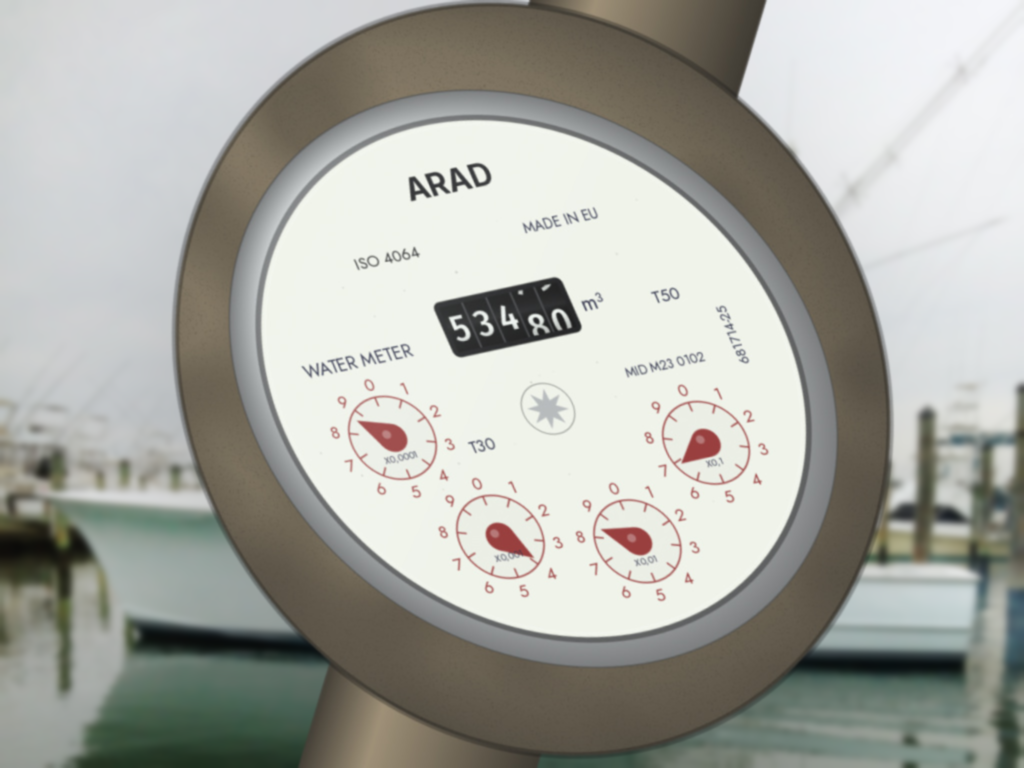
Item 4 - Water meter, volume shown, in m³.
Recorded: 53479.6838 m³
